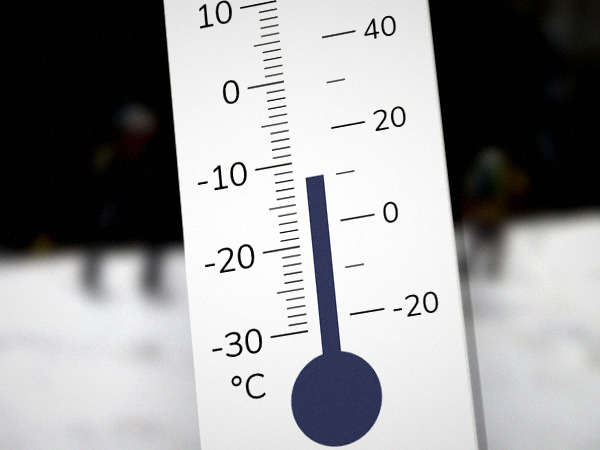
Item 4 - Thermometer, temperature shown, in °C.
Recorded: -12 °C
